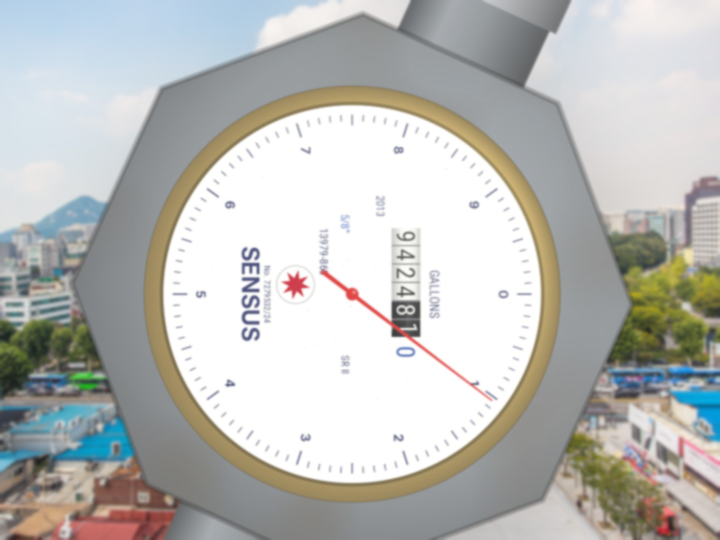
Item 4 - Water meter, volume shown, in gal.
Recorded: 9424811.0 gal
